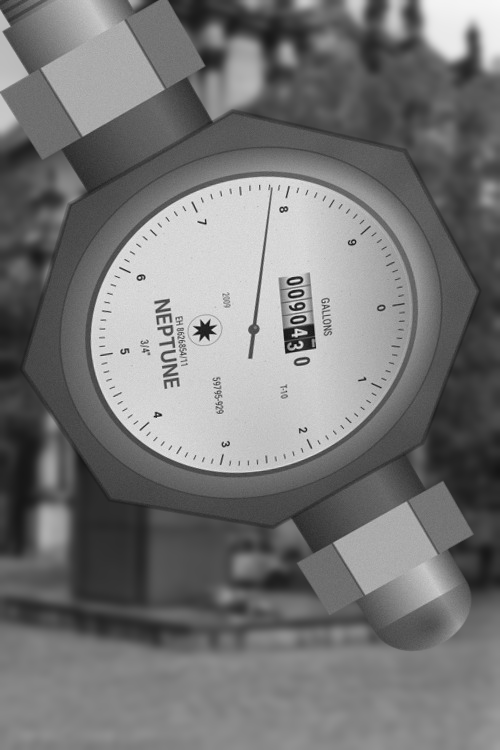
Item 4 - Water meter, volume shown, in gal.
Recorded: 90427.8 gal
